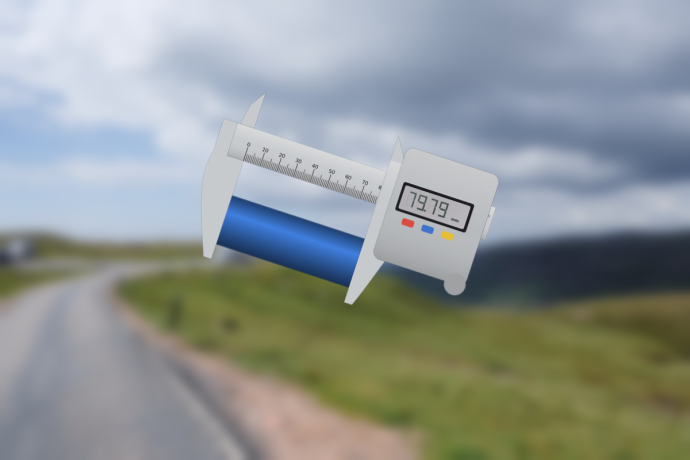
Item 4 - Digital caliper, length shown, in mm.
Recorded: 79.79 mm
